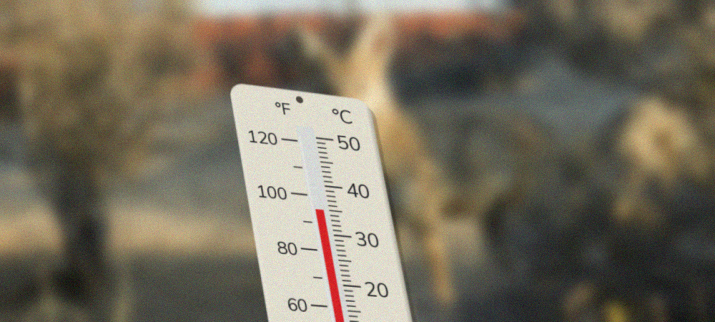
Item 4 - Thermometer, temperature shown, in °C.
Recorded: 35 °C
